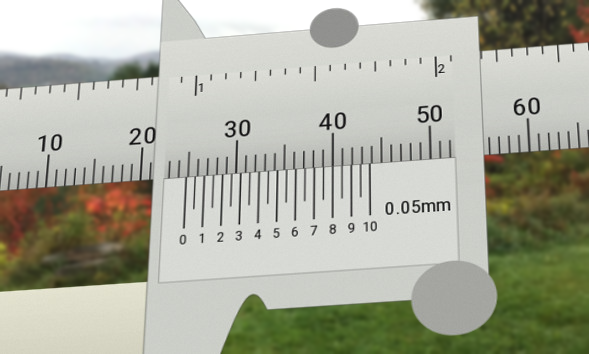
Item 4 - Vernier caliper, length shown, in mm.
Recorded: 24.8 mm
